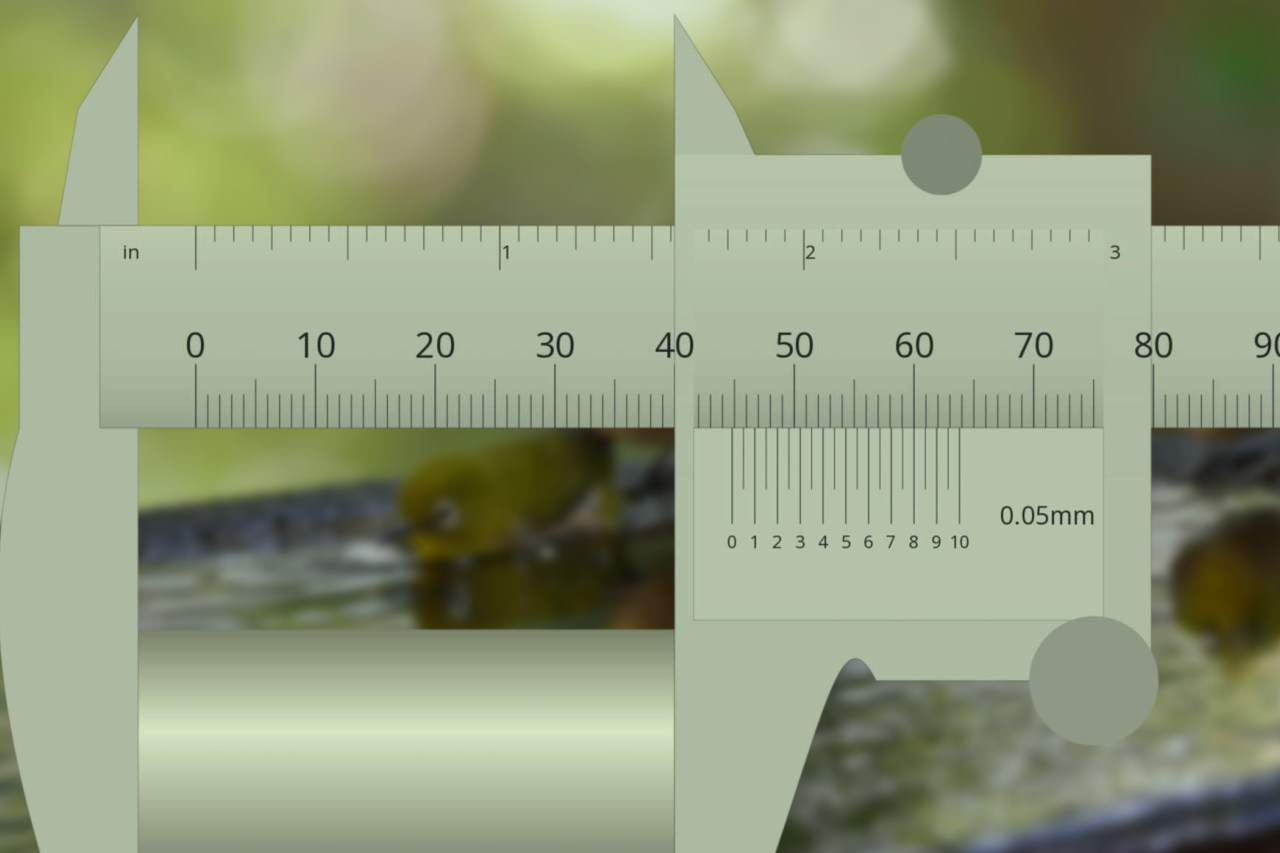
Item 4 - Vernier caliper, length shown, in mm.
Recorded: 44.8 mm
